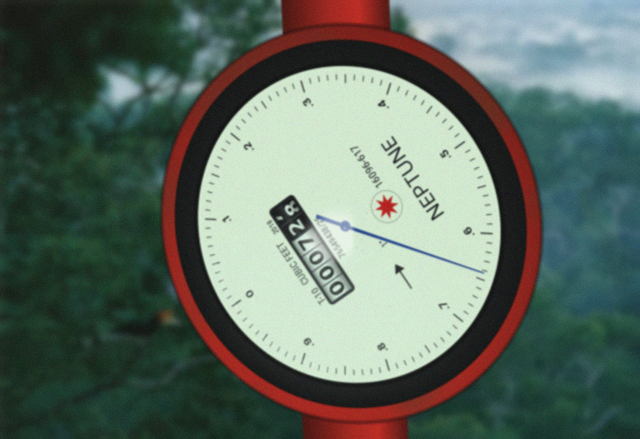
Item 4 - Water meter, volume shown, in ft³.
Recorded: 727.64 ft³
